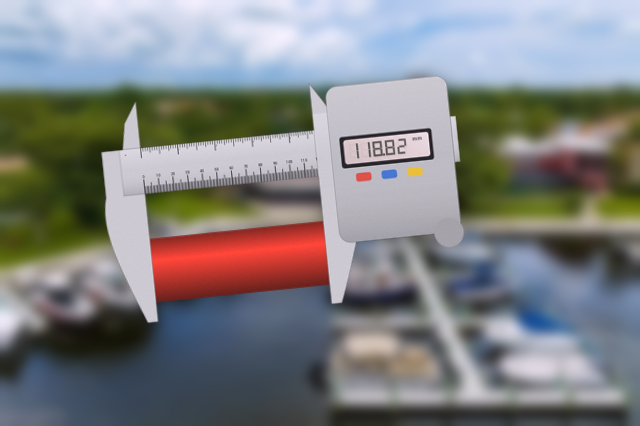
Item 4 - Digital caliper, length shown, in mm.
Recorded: 118.82 mm
